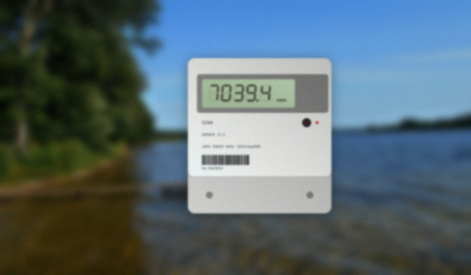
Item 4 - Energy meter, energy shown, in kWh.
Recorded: 7039.4 kWh
